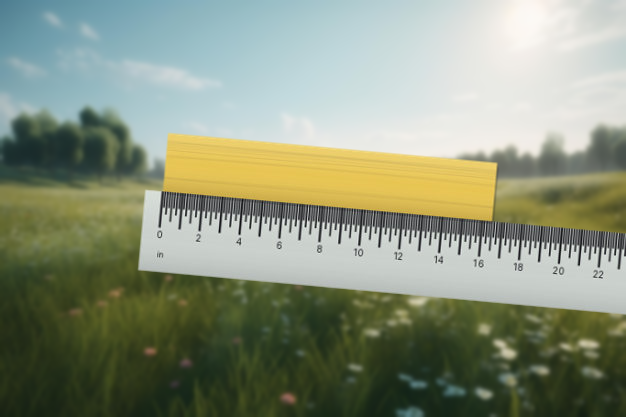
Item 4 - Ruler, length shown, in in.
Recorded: 16.5 in
